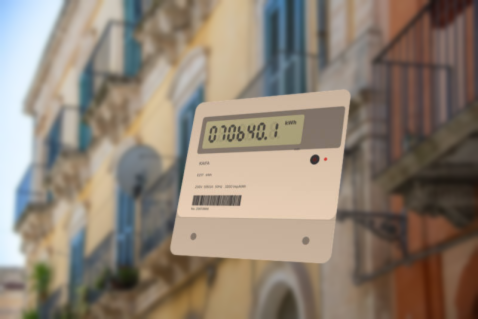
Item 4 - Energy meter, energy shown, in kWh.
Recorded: 70640.1 kWh
